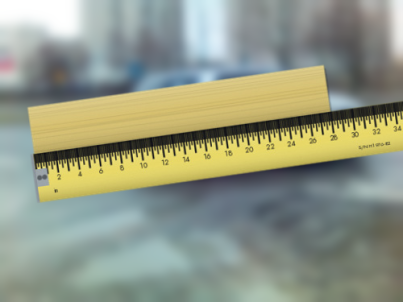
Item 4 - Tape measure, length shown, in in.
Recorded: 28 in
